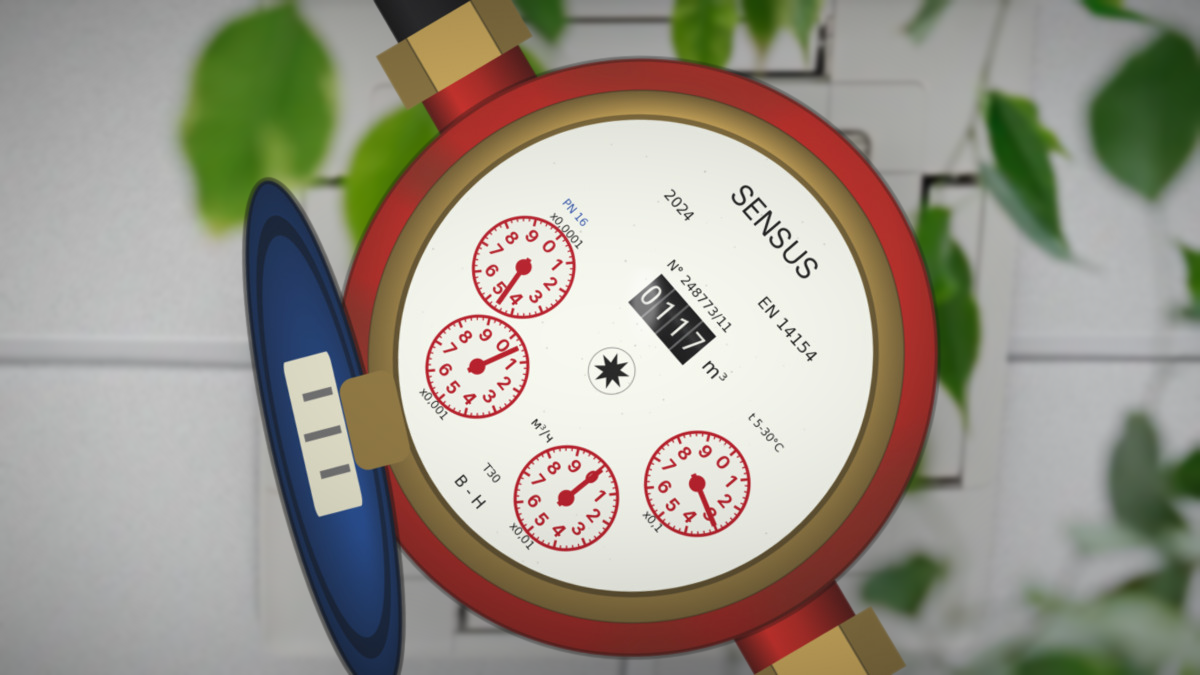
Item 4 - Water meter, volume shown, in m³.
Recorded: 117.3004 m³
